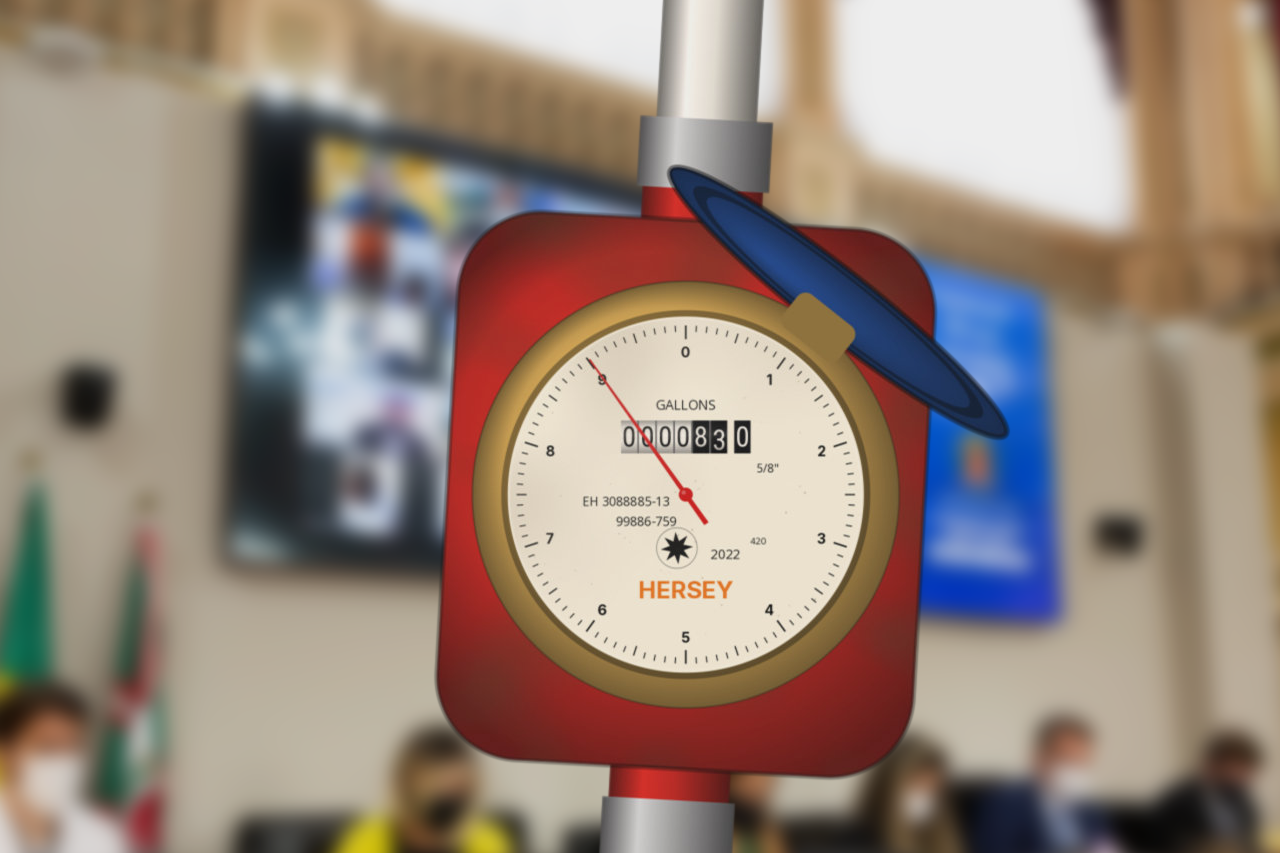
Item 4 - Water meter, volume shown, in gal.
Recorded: 829.0 gal
